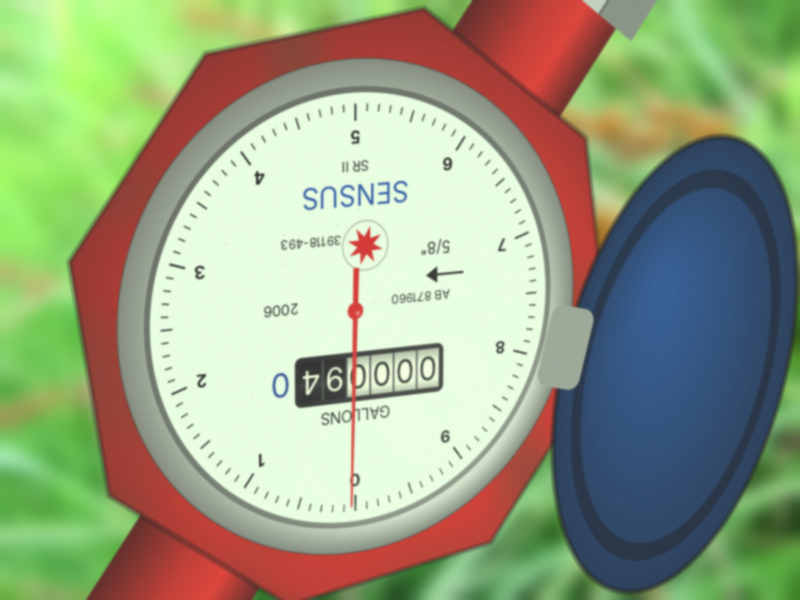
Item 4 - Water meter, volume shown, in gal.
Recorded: 940.0 gal
